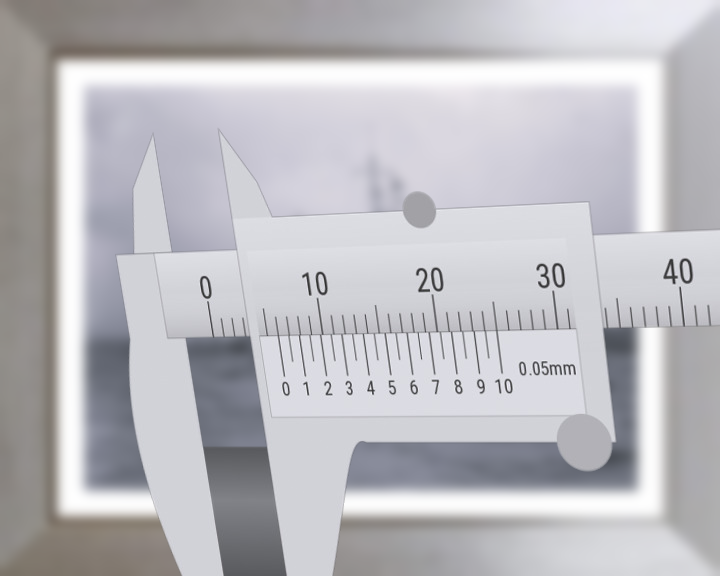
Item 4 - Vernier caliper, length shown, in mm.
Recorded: 6.0 mm
